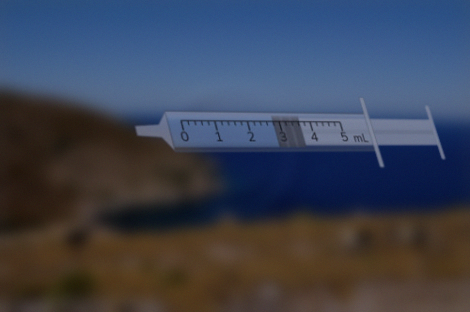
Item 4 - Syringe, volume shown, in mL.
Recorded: 2.8 mL
